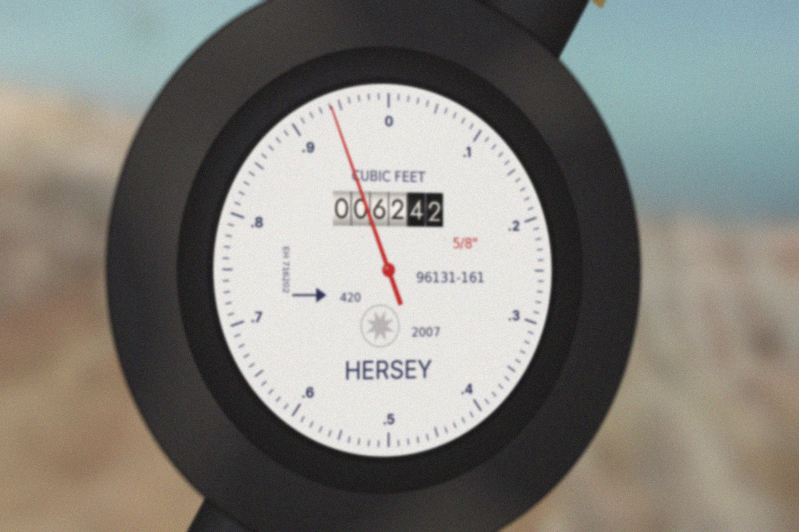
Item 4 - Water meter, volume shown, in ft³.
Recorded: 6241.94 ft³
